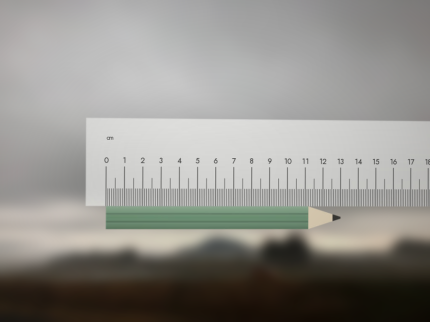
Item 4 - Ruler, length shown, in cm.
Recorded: 13 cm
